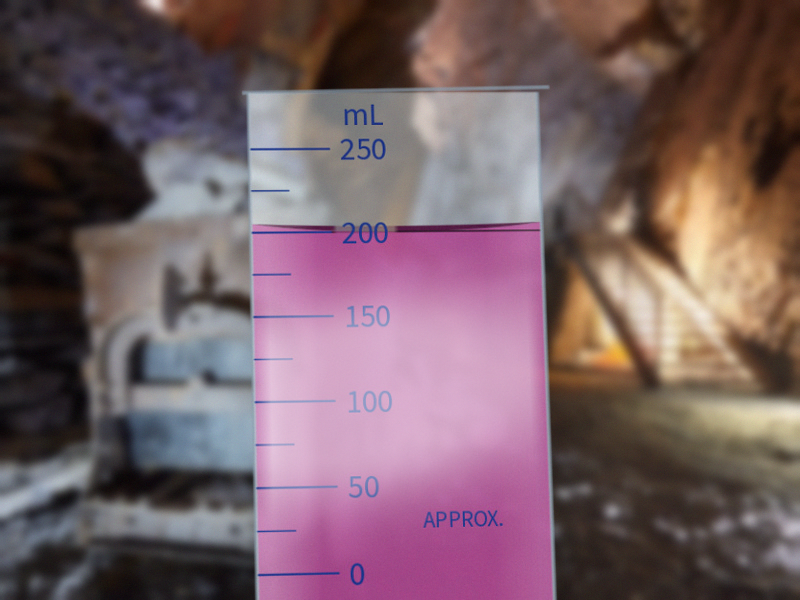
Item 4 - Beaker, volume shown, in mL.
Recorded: 200 mL
